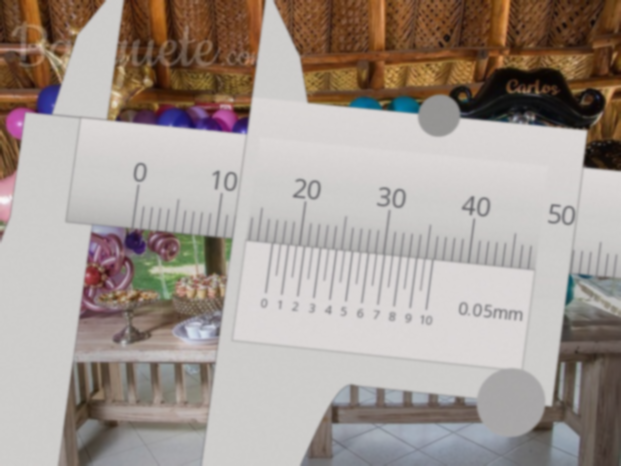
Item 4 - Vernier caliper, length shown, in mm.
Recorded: 16.8 mm
